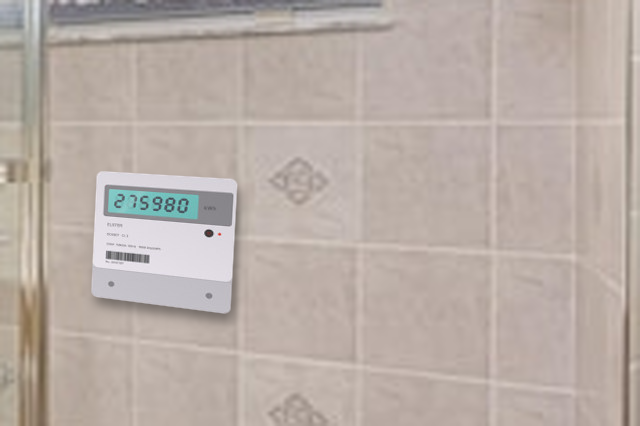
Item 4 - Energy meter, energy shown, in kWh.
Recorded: 275980 kWh
